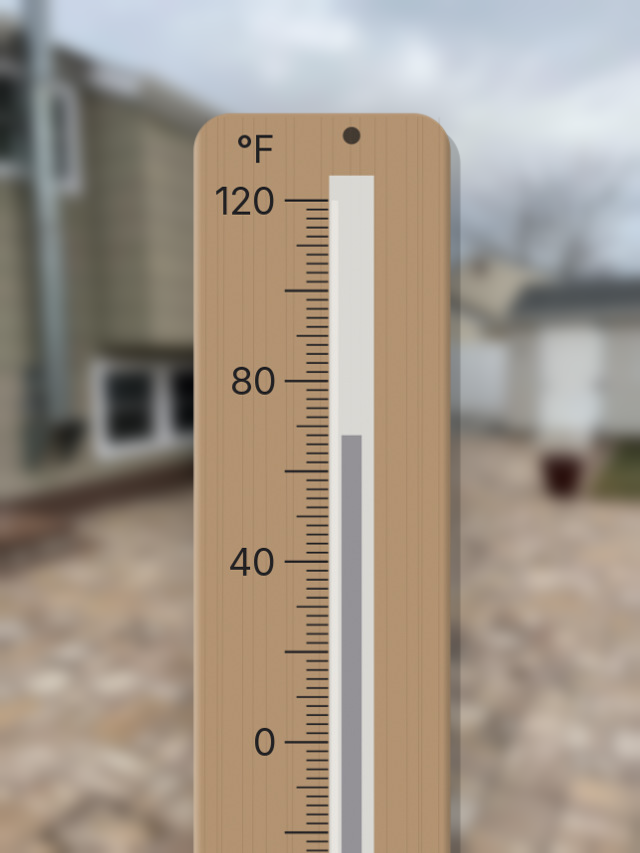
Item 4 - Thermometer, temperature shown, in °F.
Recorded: 68 °F
